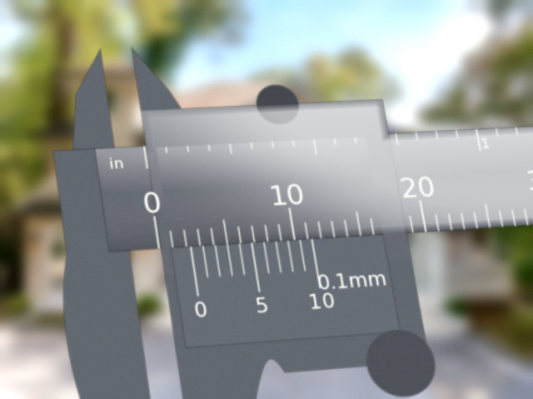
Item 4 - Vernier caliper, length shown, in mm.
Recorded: 2.3 mm
